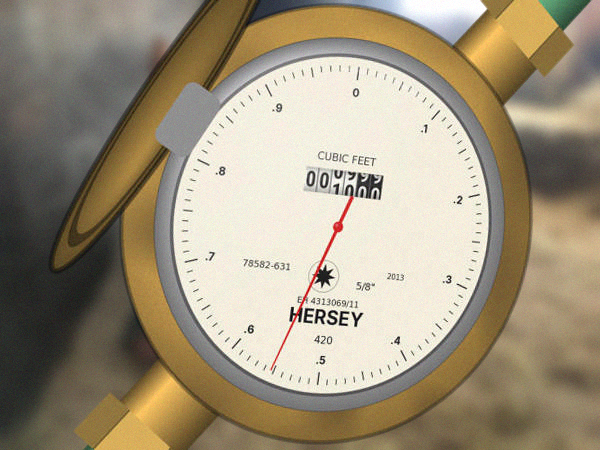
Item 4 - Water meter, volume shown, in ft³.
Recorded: 999.55 ft³
